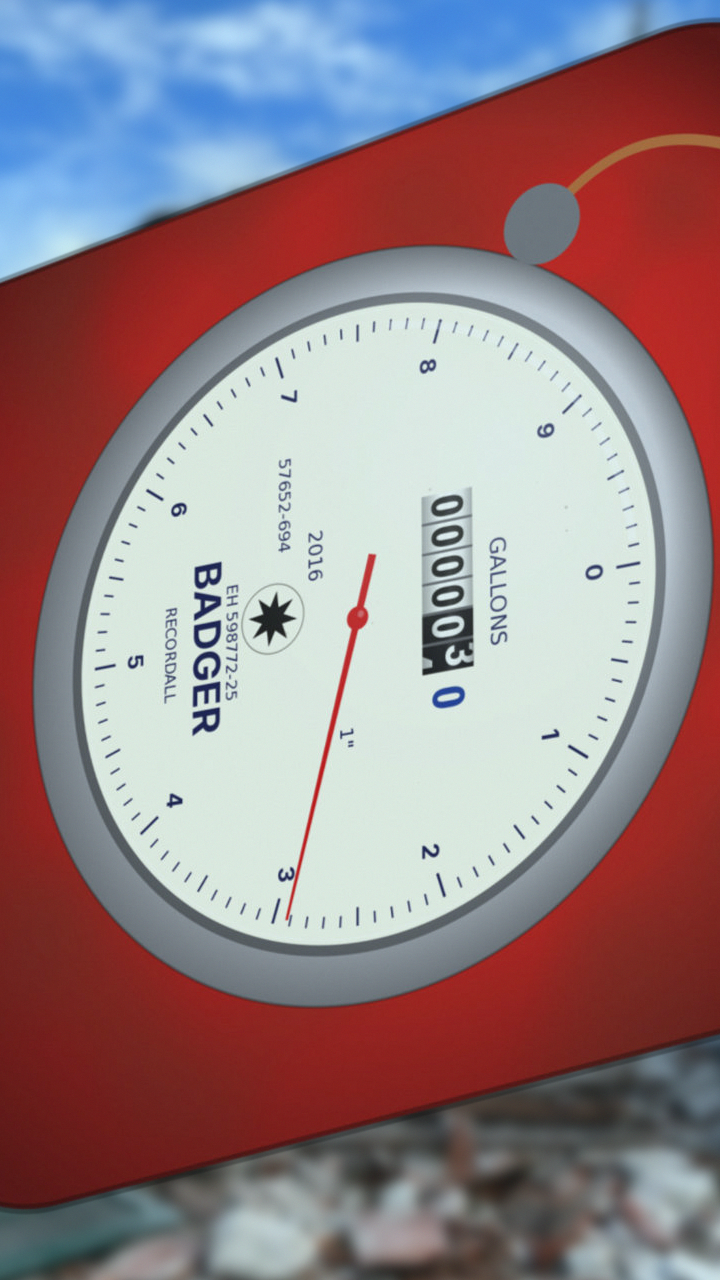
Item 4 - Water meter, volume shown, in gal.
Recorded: 32.9 gal
